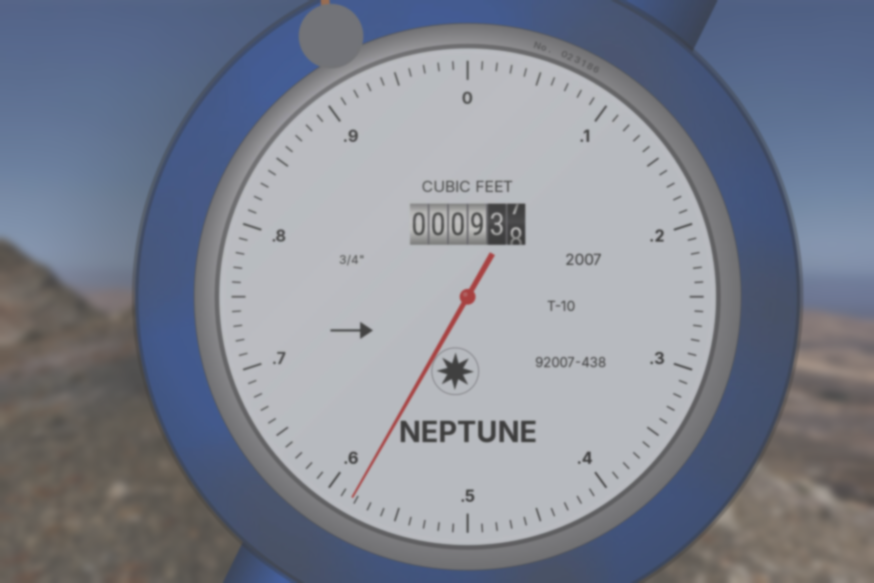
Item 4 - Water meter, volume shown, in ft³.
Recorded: 937.58 ft³
